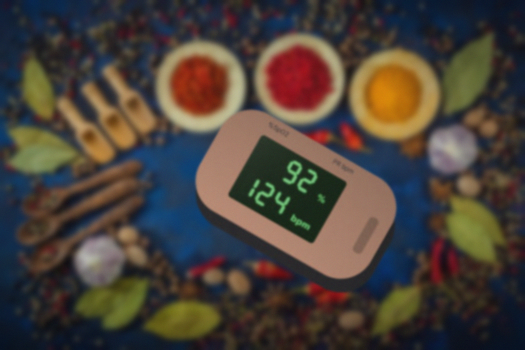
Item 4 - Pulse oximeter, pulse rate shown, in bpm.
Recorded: 124 bpm
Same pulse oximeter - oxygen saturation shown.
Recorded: 92 %
